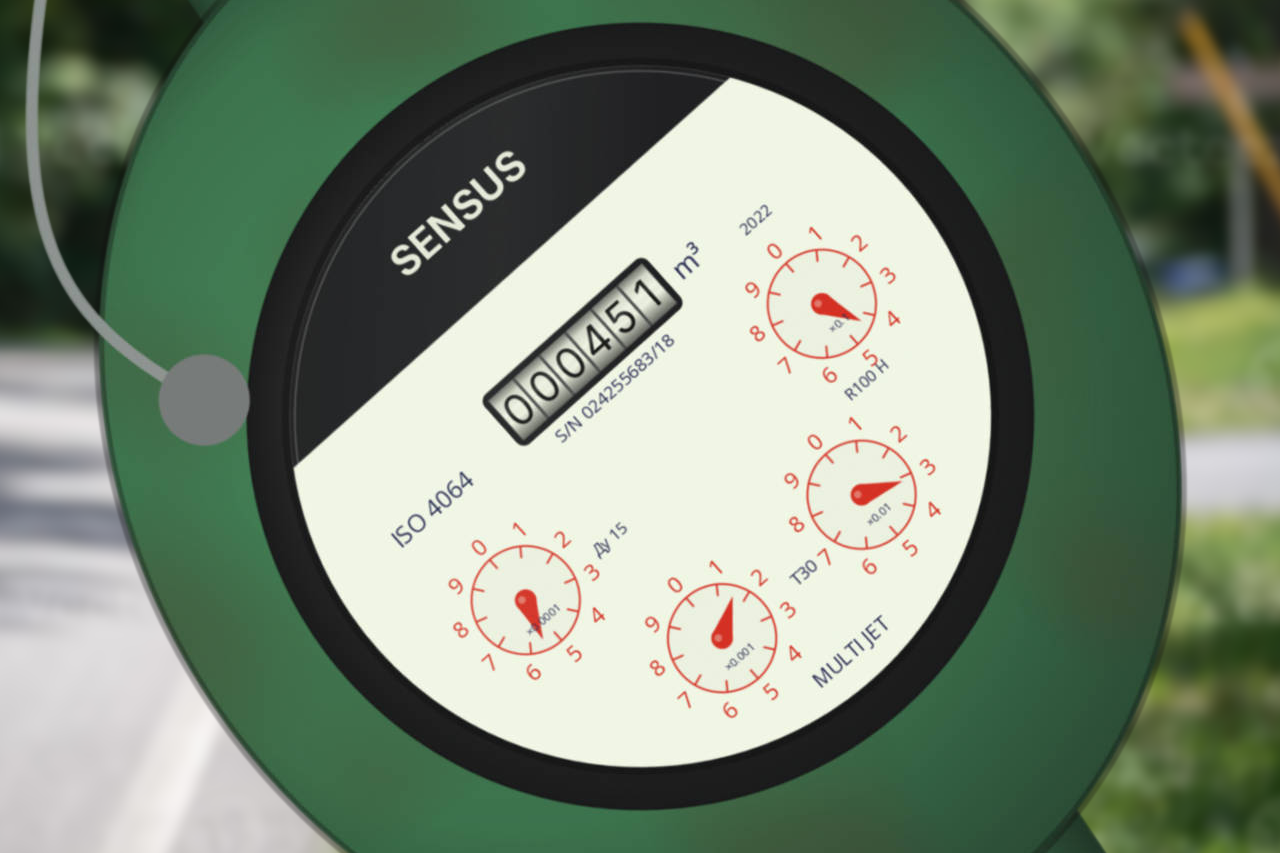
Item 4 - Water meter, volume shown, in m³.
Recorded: 451.4315 m³
